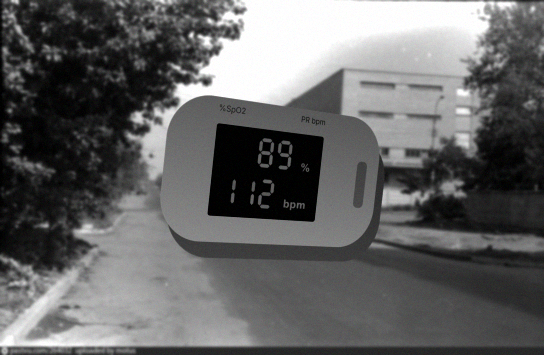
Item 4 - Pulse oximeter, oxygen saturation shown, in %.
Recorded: 89 %
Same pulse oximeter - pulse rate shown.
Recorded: 112 bpm
